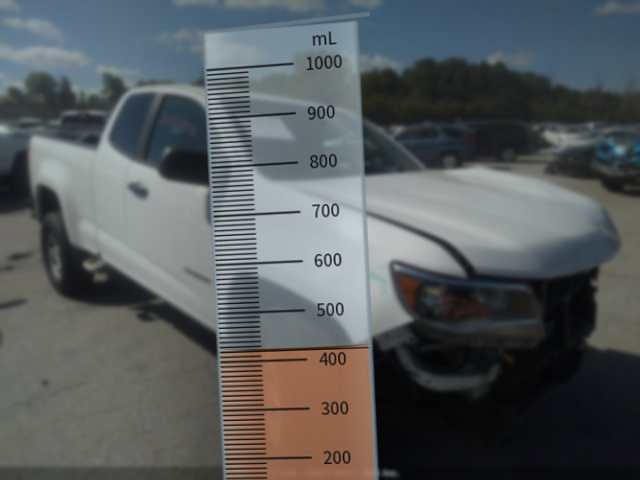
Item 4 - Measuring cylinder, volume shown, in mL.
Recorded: 420 mL
